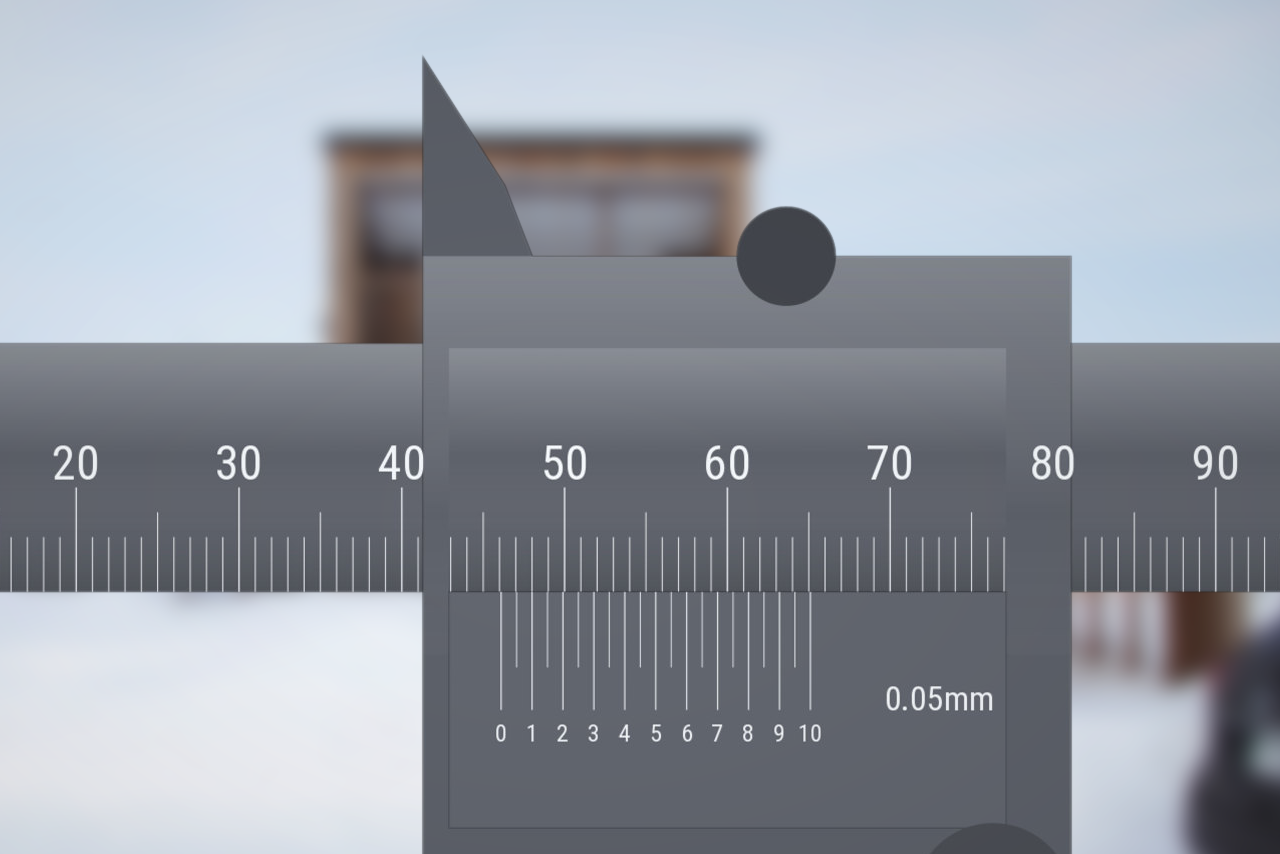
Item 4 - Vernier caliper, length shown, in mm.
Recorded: 46.1 mm
